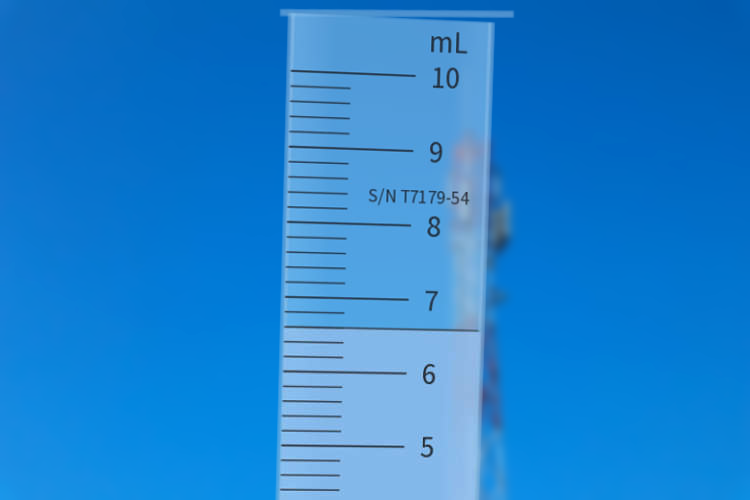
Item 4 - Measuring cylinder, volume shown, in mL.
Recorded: 6.6 mL
